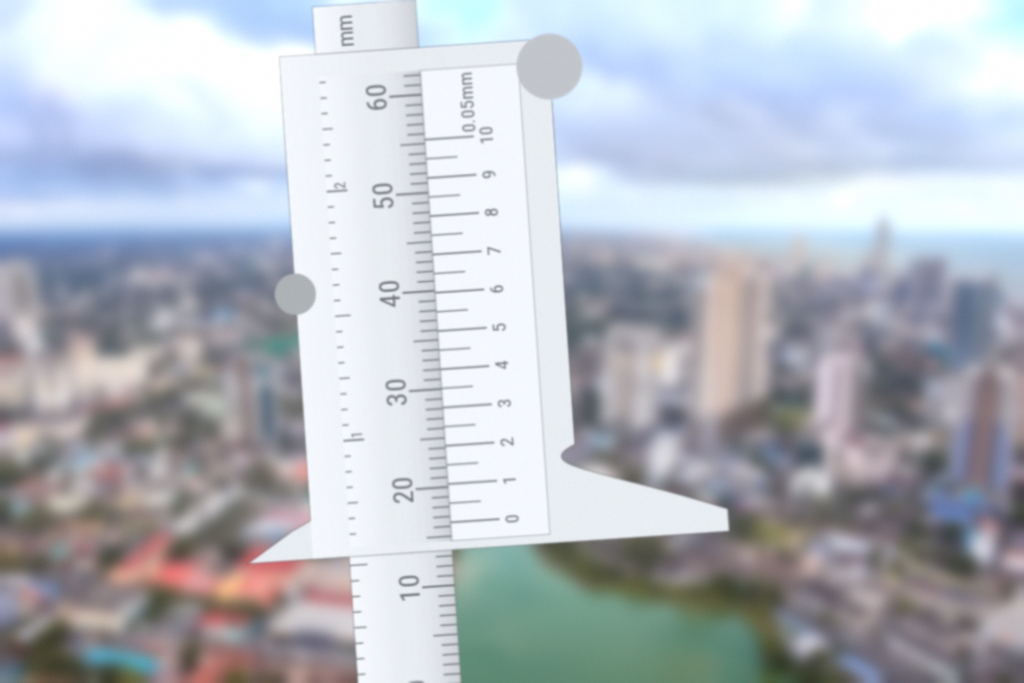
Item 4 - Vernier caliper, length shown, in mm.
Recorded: 16.4 mm
